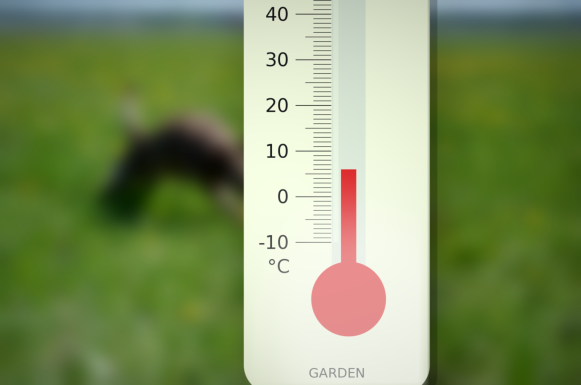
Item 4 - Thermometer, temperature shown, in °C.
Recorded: 6 °C
